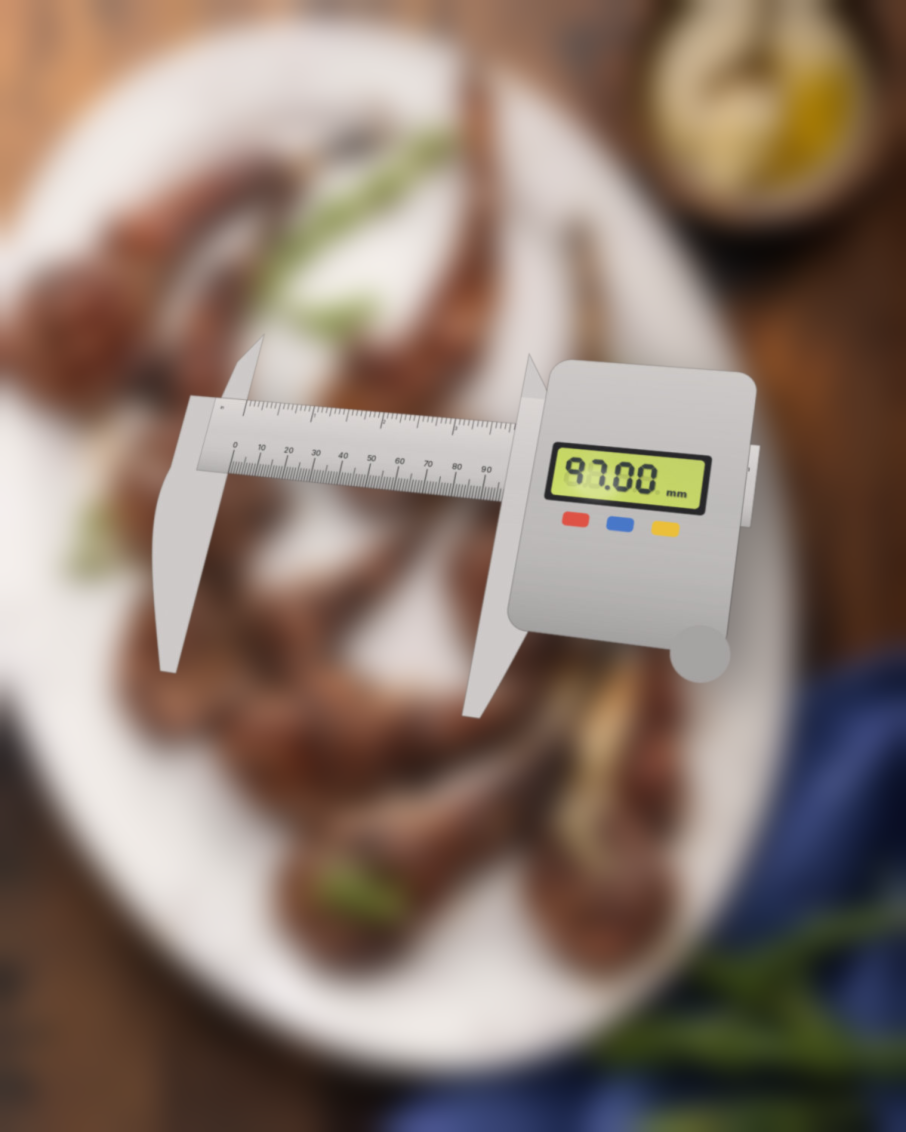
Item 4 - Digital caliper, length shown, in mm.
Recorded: 97.00 mm
